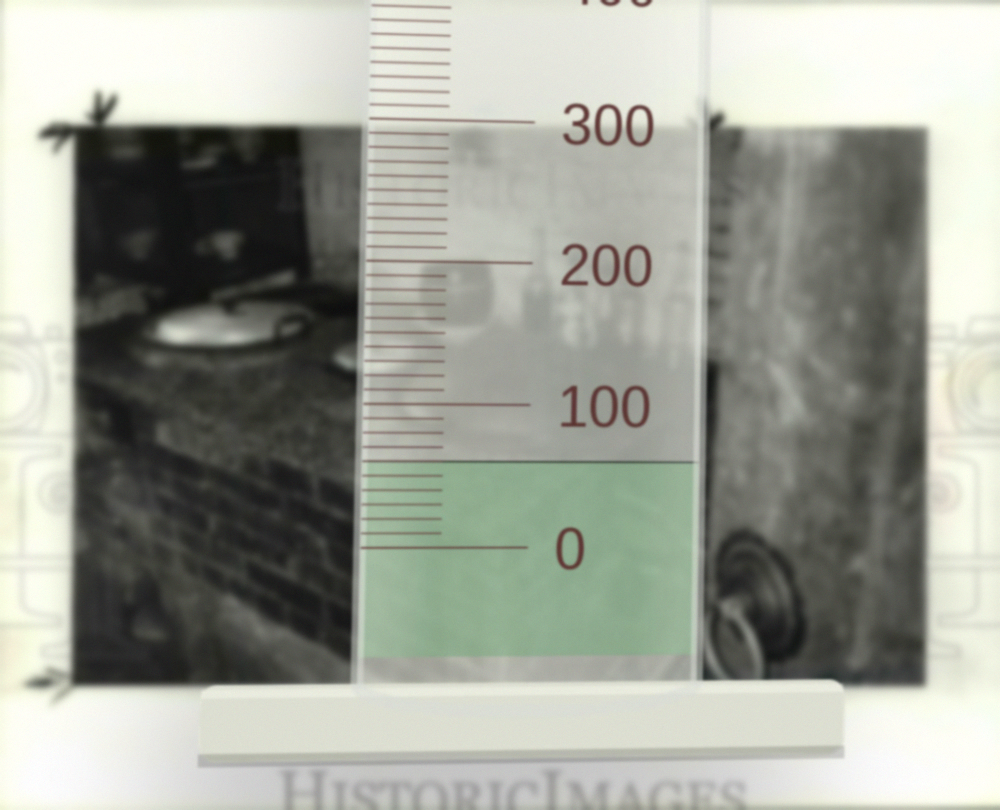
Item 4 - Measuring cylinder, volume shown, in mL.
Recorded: 60 mL
